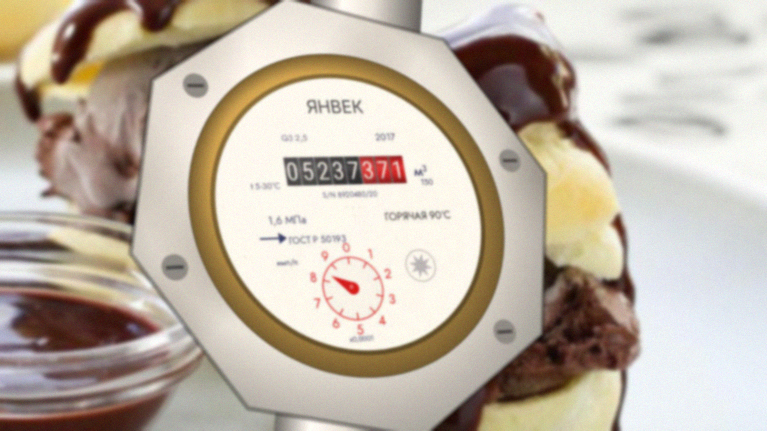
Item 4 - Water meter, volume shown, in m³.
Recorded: 5237.3718 m³
